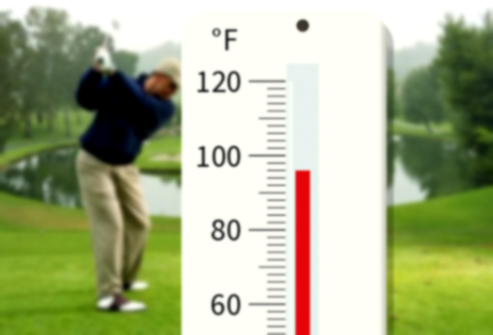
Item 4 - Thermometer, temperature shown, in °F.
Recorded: 96 °F
